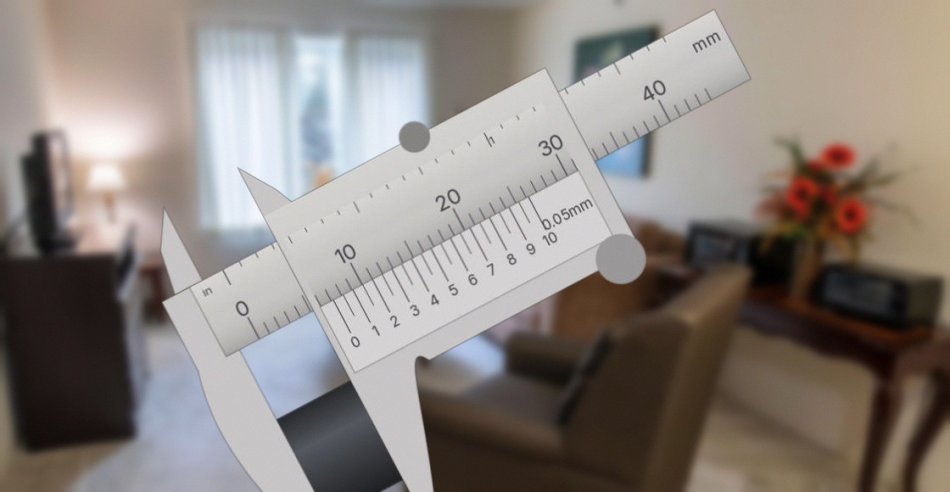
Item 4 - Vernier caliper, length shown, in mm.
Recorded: 7.2 mm
